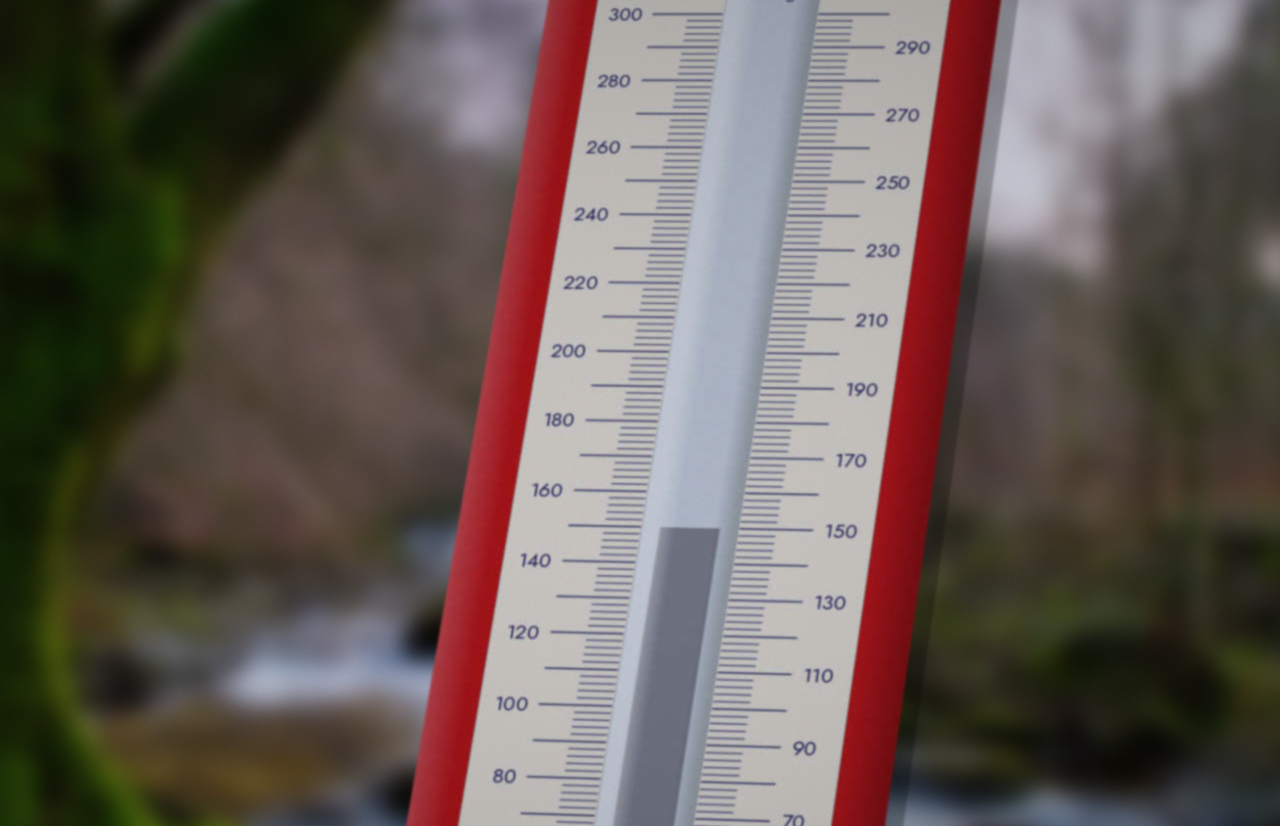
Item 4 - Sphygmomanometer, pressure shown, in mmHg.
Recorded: 150 mmHg
